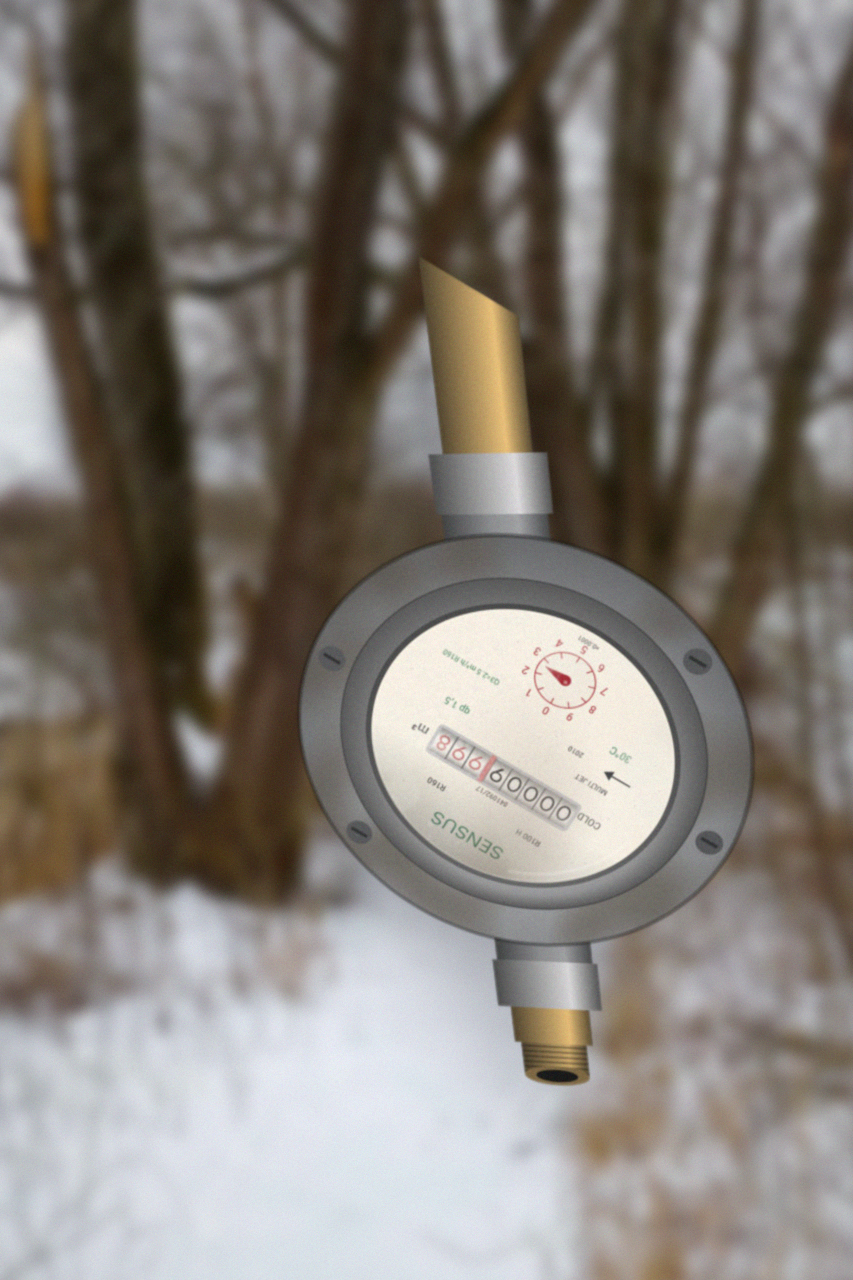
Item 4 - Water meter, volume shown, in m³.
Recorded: 9.9982 m³
